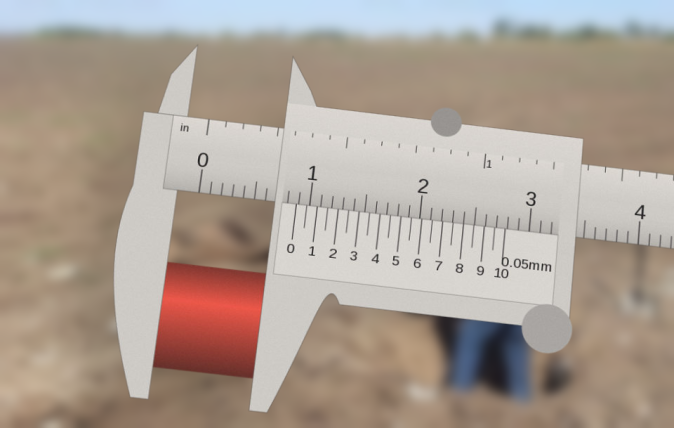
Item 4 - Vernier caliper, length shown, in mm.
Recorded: 8.8 mm
